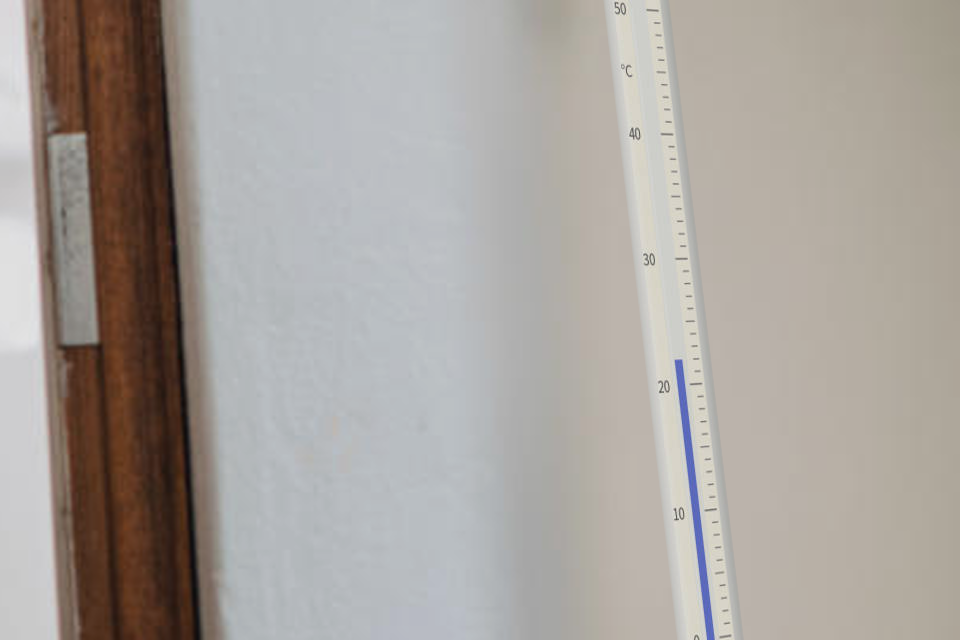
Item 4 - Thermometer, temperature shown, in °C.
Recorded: 22 °C
